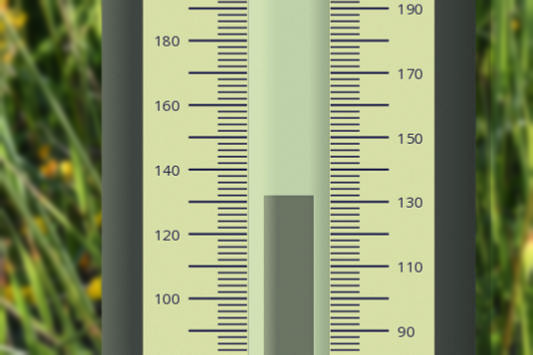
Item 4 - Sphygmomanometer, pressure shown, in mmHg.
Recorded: 132 mmHg
